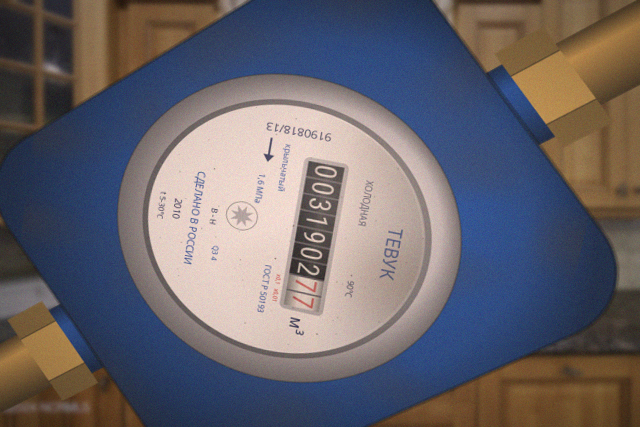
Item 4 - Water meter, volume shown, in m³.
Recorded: 31902.77 m³
